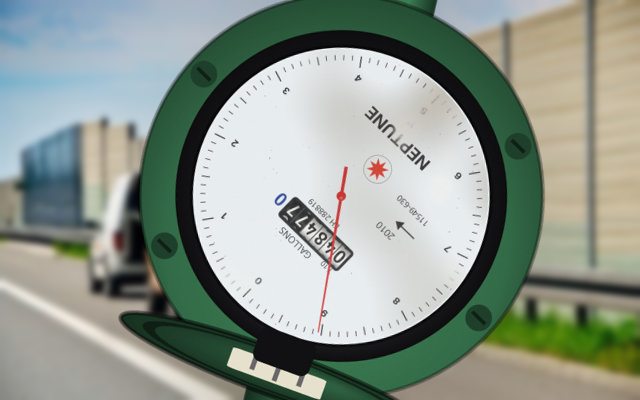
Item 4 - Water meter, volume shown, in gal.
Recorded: 484769.0 gal
